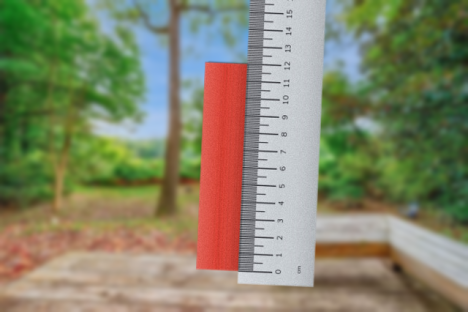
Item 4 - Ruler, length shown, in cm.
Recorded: 12 cm
